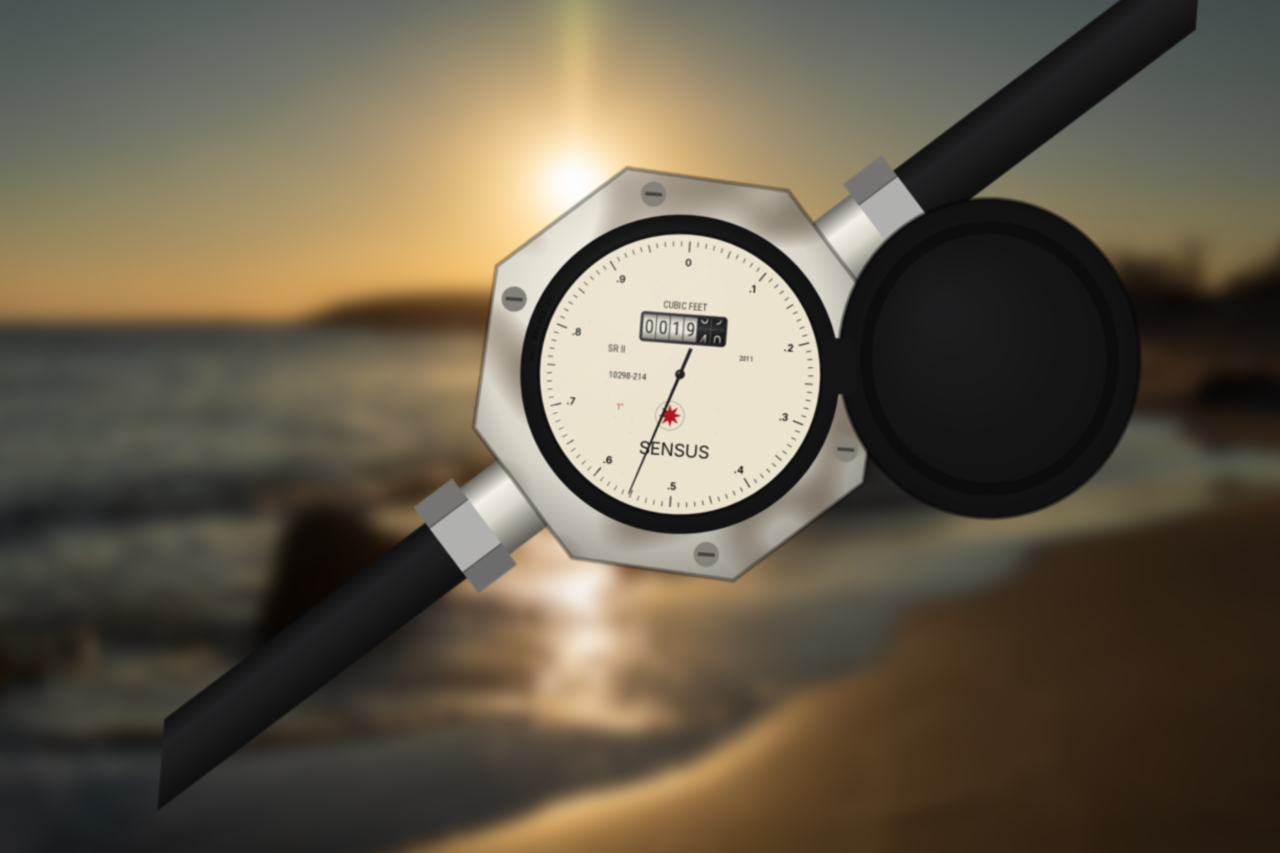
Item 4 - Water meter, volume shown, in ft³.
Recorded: 1939.55 ft³
